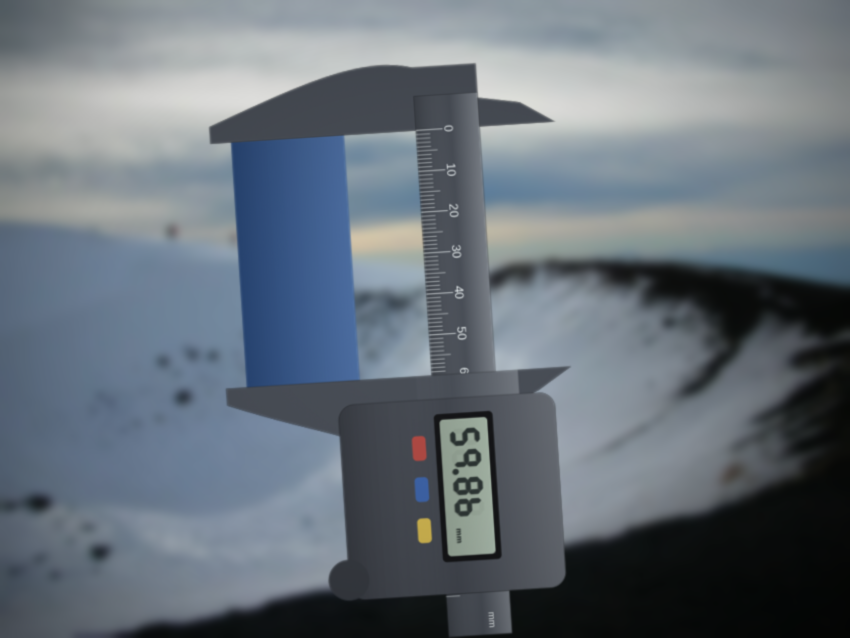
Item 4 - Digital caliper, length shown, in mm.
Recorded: 59.86 mm
